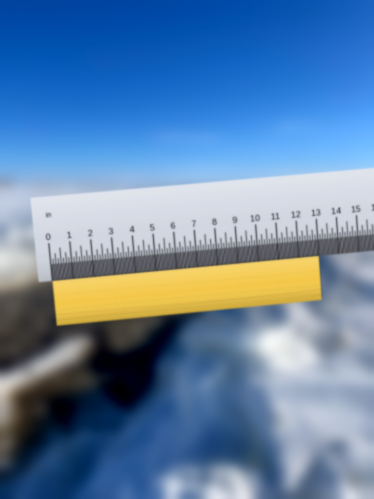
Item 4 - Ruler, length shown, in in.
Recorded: 13 in
